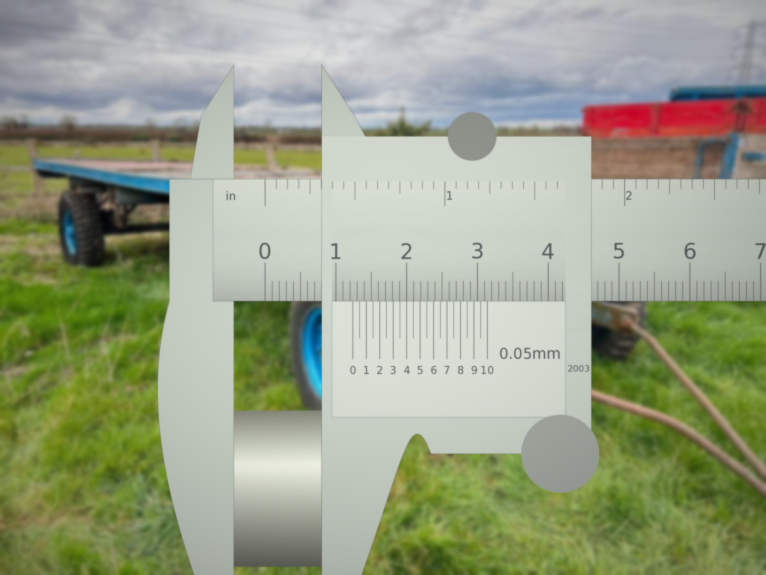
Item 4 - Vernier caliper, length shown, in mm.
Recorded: 12.4 mm
